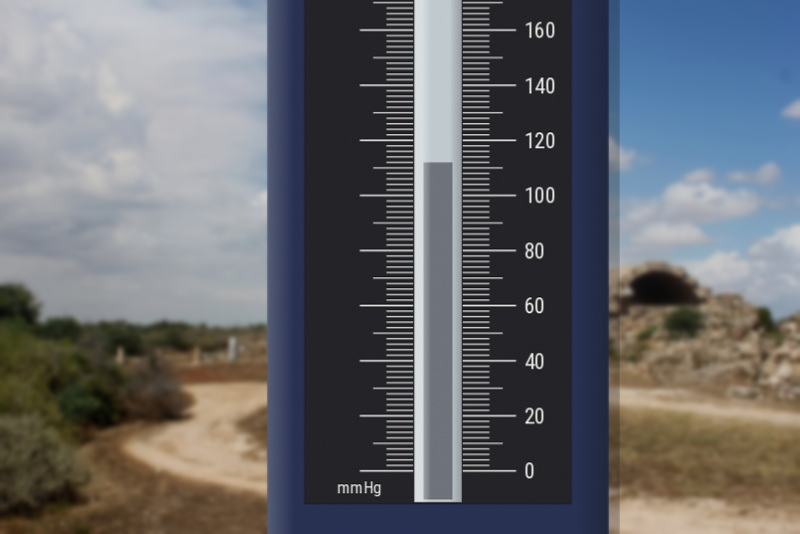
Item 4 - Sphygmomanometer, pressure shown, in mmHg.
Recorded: 112 mmHg
